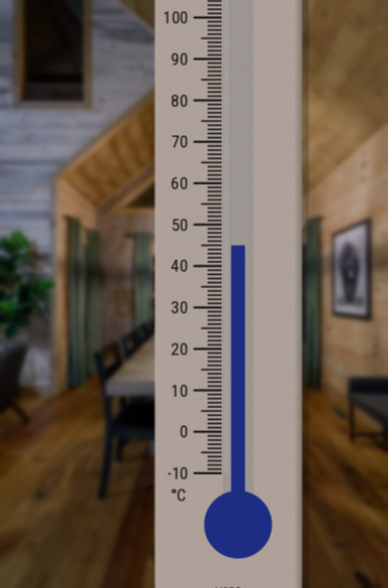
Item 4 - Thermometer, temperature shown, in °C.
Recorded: 45 °C
